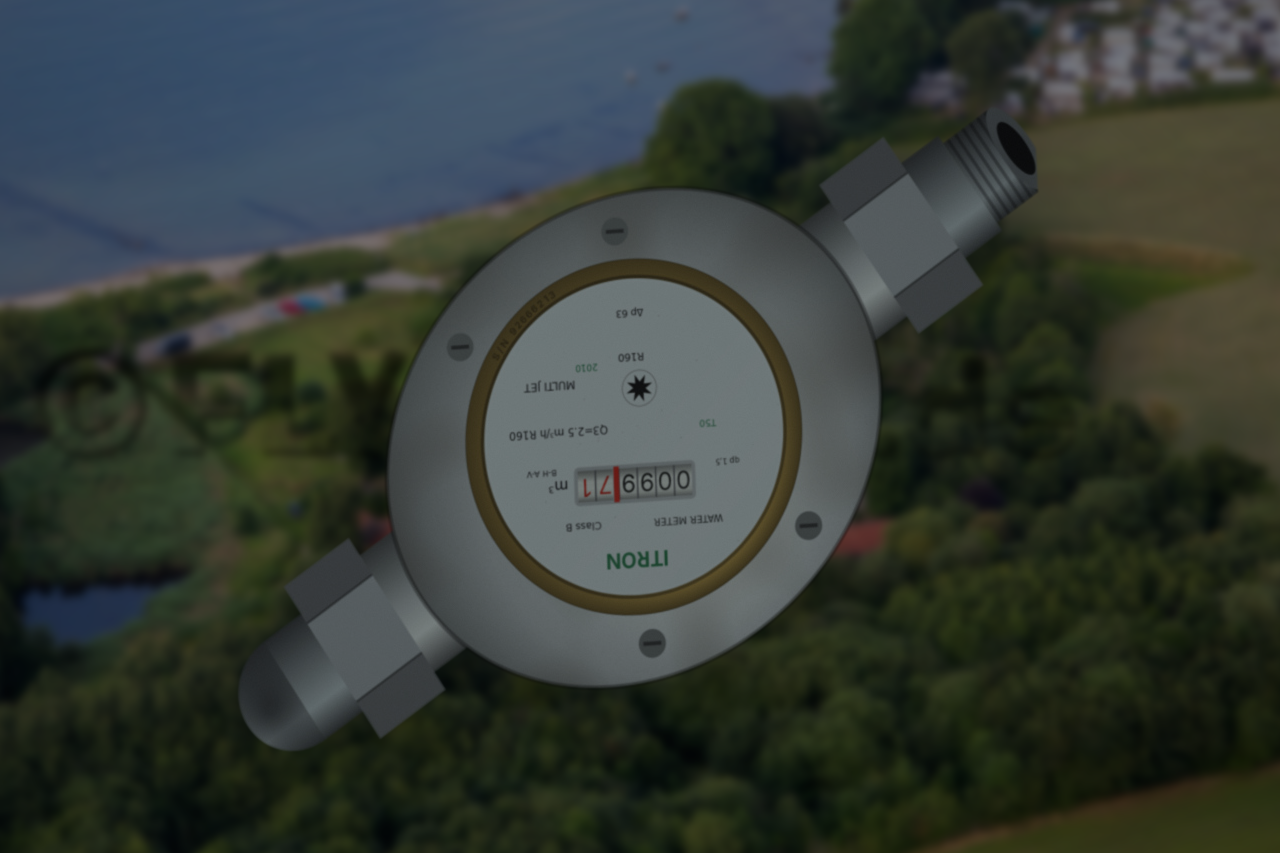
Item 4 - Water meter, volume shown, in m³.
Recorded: 99.71 m³
